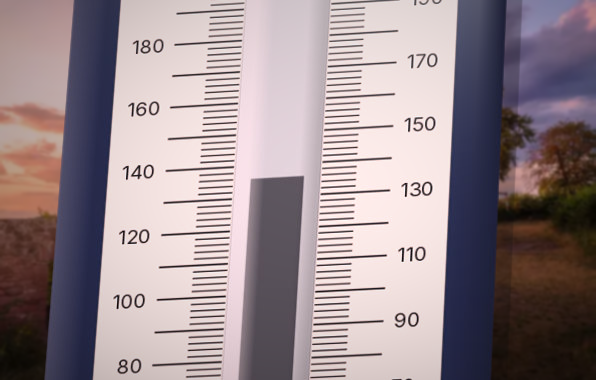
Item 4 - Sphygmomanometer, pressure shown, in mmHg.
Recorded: 136 mmHg
